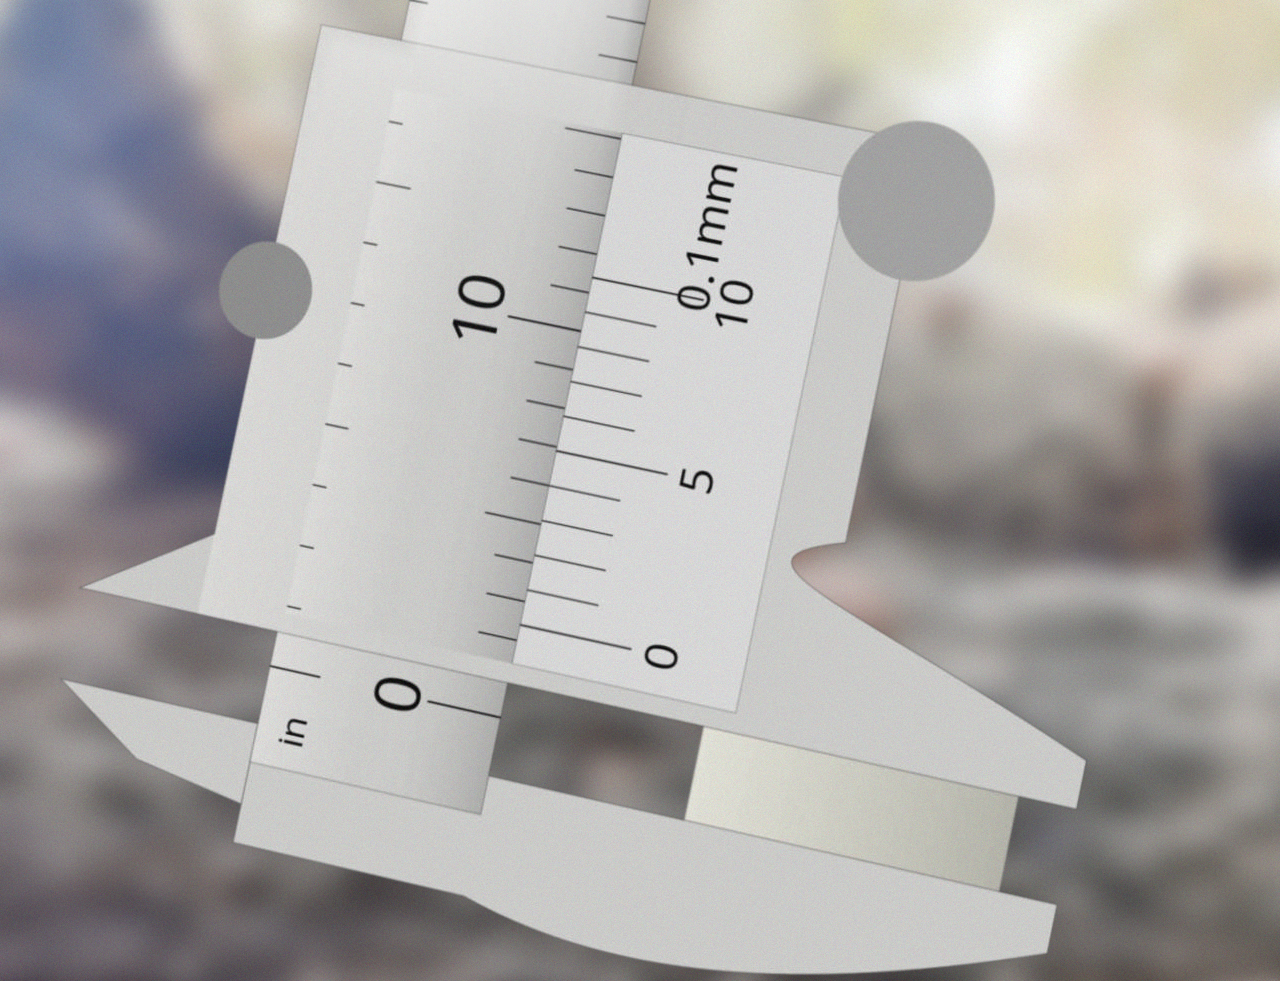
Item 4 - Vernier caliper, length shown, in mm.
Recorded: 2.4 mm
